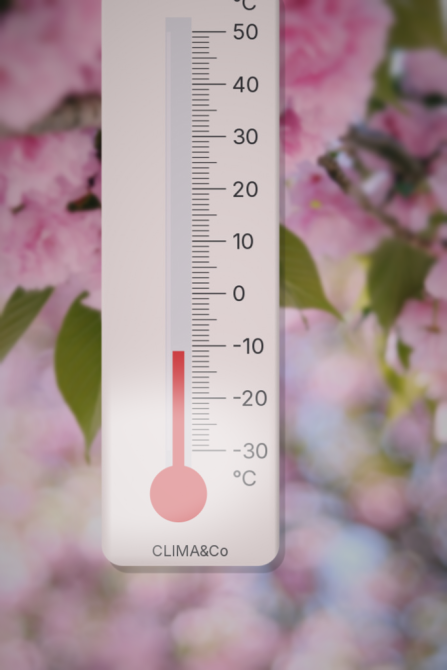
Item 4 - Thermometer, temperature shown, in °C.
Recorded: -11 °C
